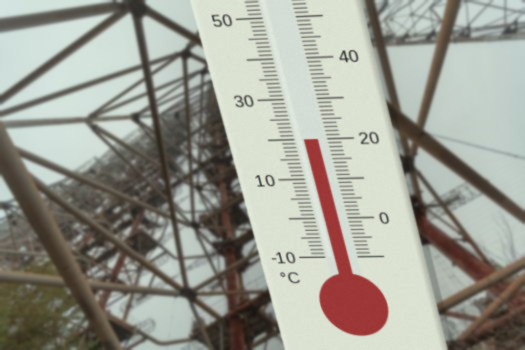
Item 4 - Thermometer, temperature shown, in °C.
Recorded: 20 °C
